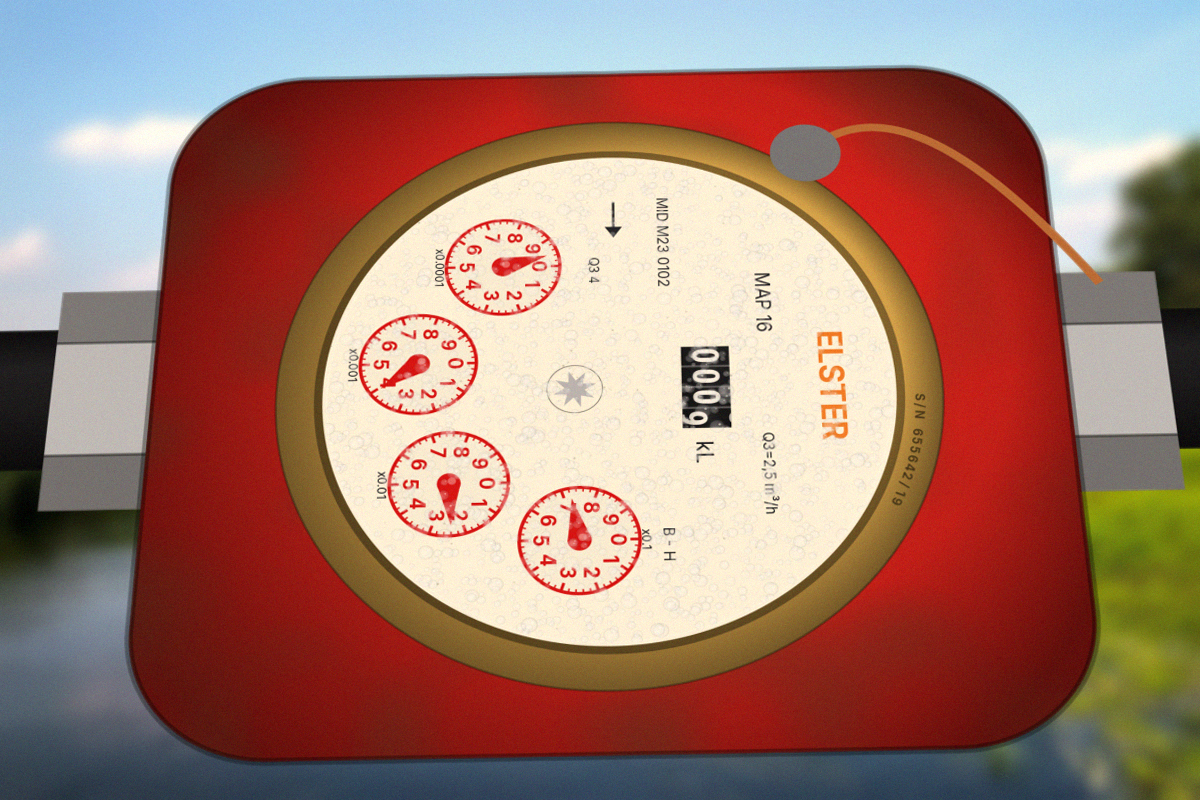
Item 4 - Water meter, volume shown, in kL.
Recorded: 8.7239 kL
